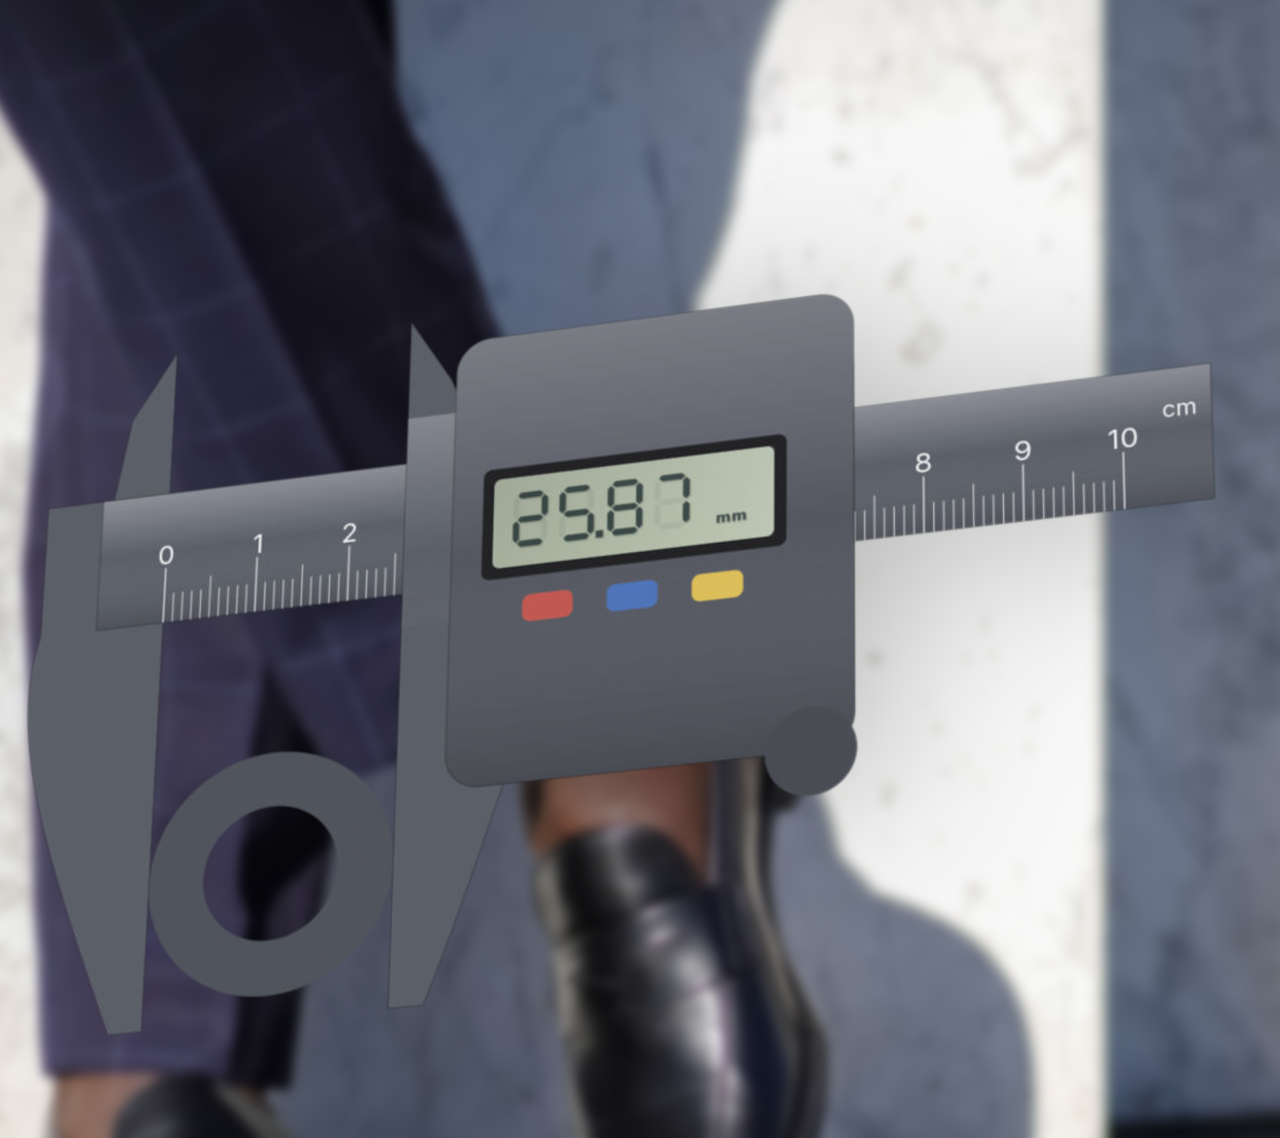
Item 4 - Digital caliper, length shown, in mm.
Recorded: 25.87 mm
